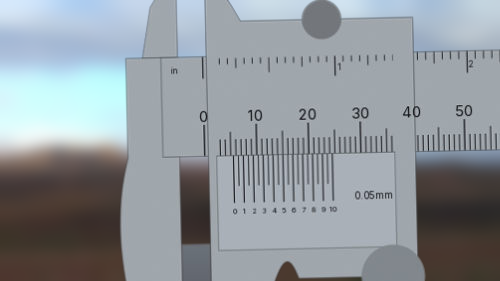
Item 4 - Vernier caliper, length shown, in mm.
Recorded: 5.5 mm
